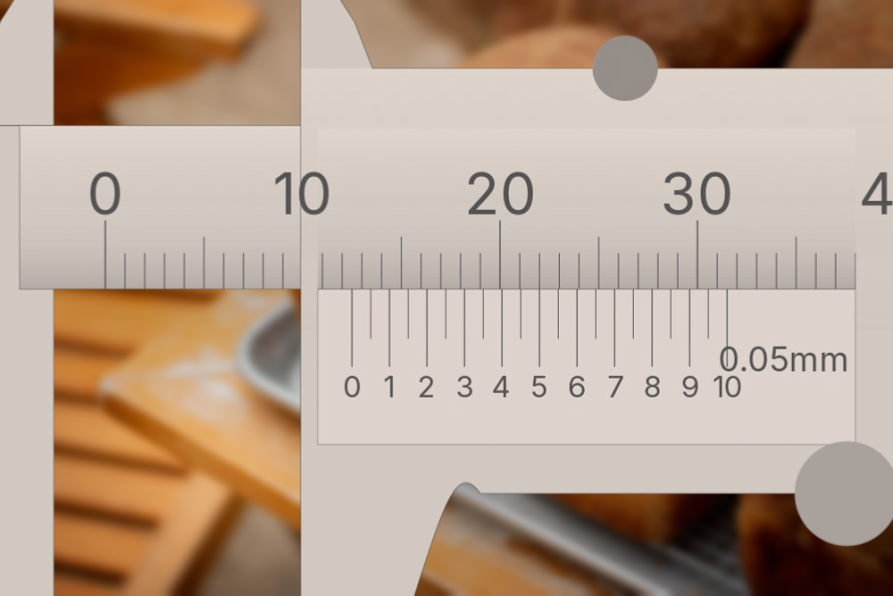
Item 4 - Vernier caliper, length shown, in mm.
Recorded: 12.5 mm
